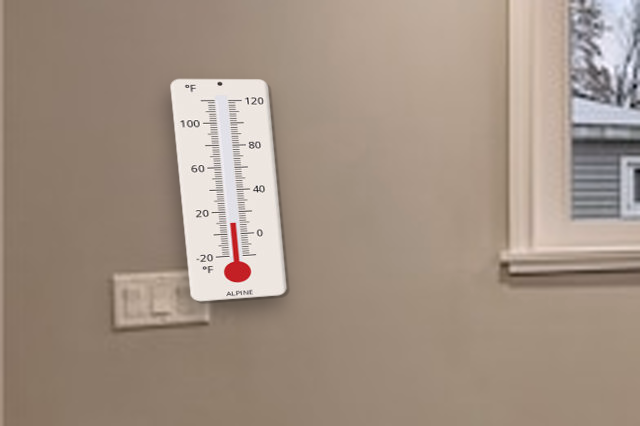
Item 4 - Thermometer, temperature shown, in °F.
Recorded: 10 °F
